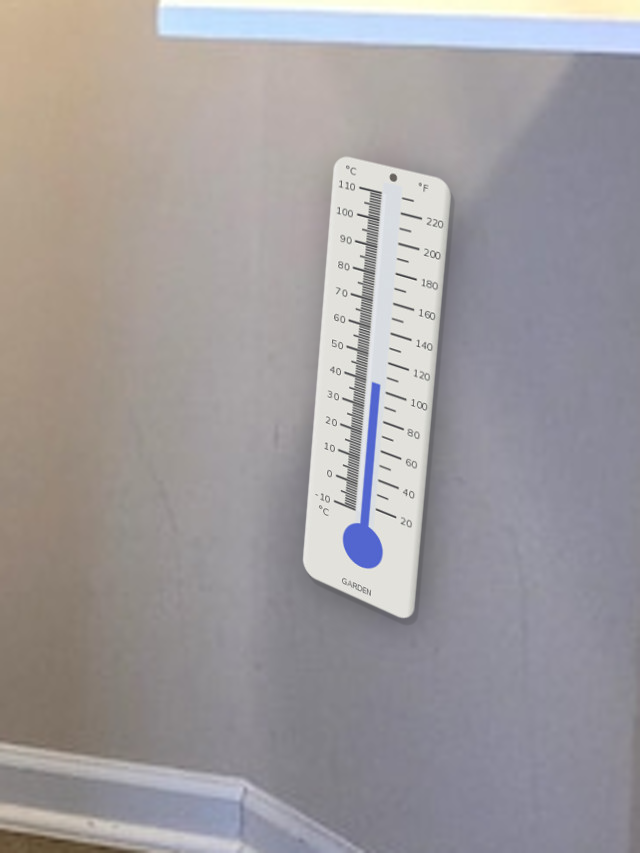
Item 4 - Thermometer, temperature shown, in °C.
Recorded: 40 °C
